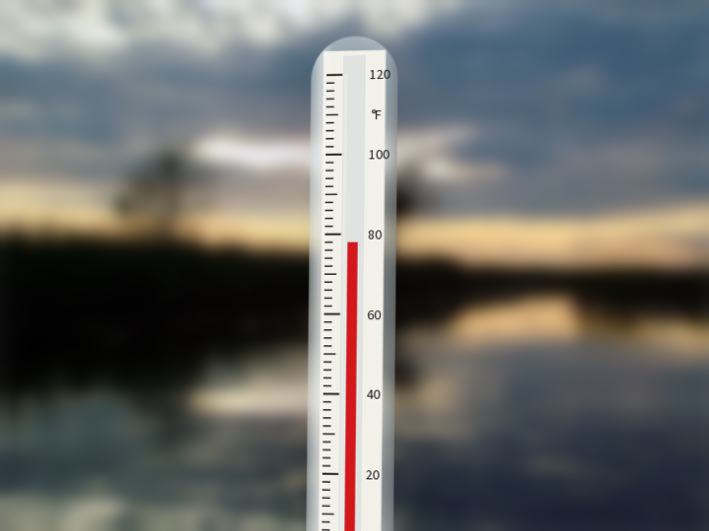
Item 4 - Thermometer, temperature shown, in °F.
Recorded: 78 °F
